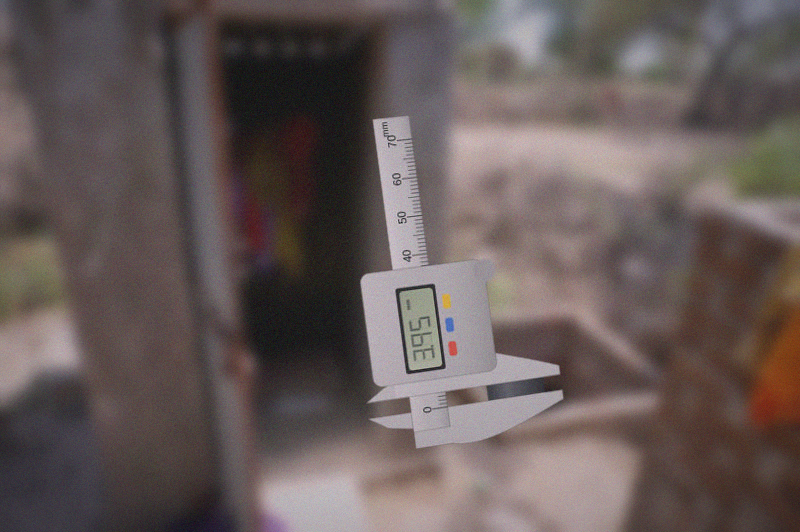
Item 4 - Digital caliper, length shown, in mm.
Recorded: 3.95 mm
